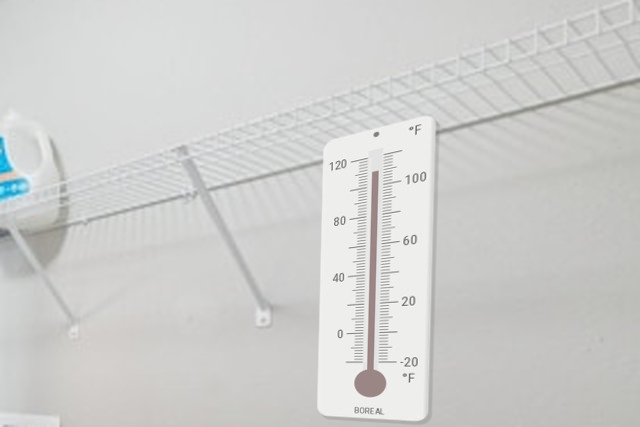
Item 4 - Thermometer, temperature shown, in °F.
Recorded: 110 °F
